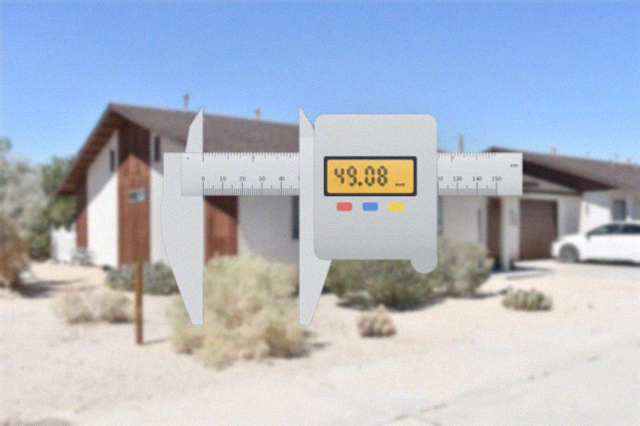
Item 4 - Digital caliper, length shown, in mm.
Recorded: 49.08 mm
